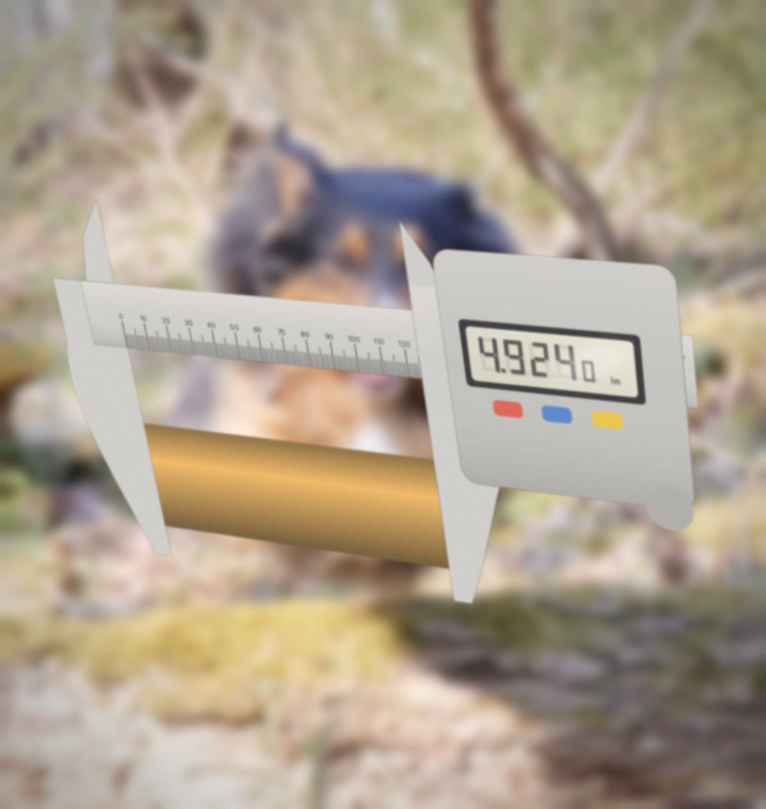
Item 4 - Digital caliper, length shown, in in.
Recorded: 4.9240 in
